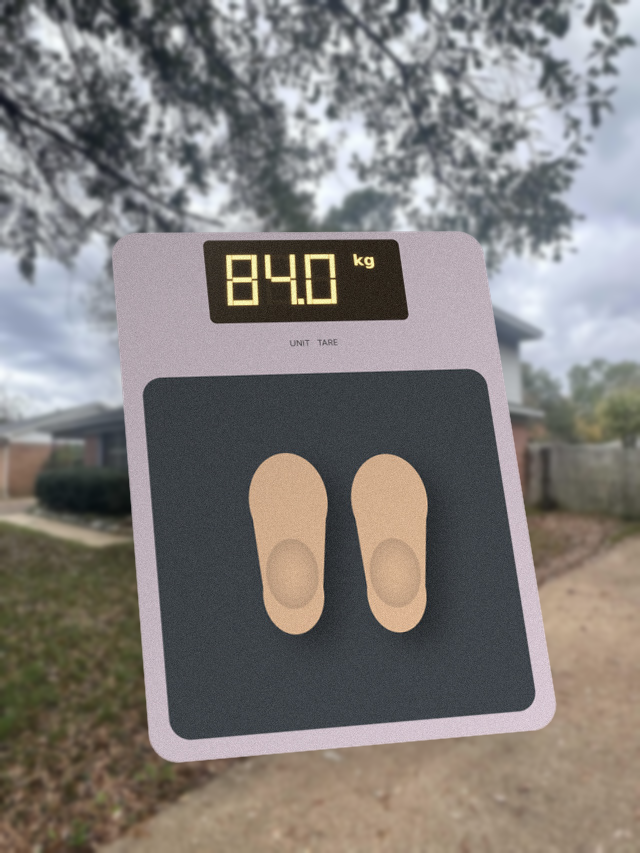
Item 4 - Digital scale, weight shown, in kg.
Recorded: 84.0 kg
